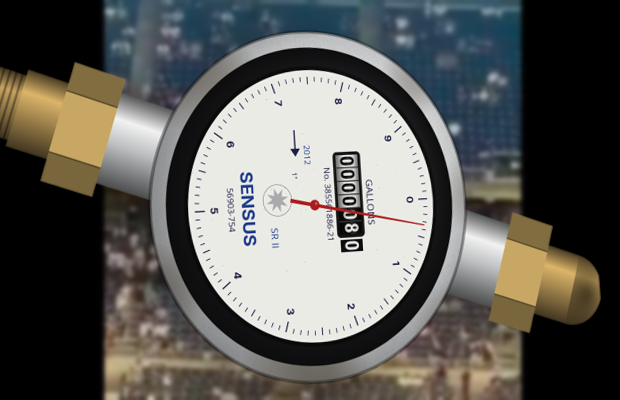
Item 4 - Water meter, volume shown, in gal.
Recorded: 80.3 gal
